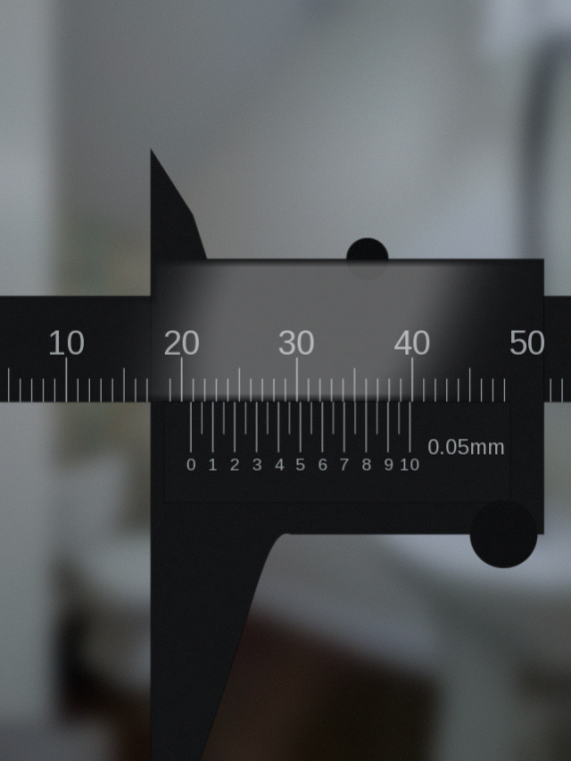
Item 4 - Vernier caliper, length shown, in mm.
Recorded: 20.8 mm
